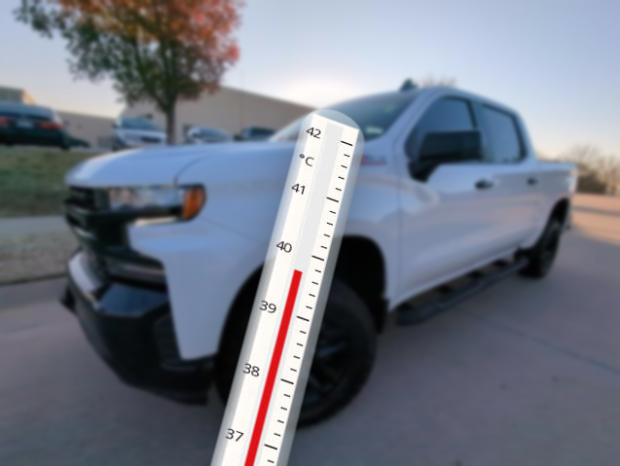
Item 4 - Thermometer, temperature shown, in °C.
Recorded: 39.7 °C
